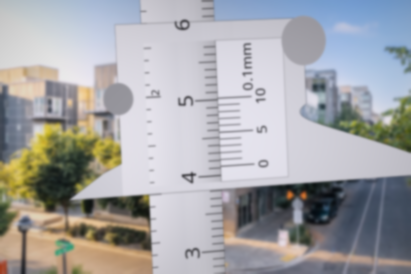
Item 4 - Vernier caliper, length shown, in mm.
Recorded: 41.2 mm
